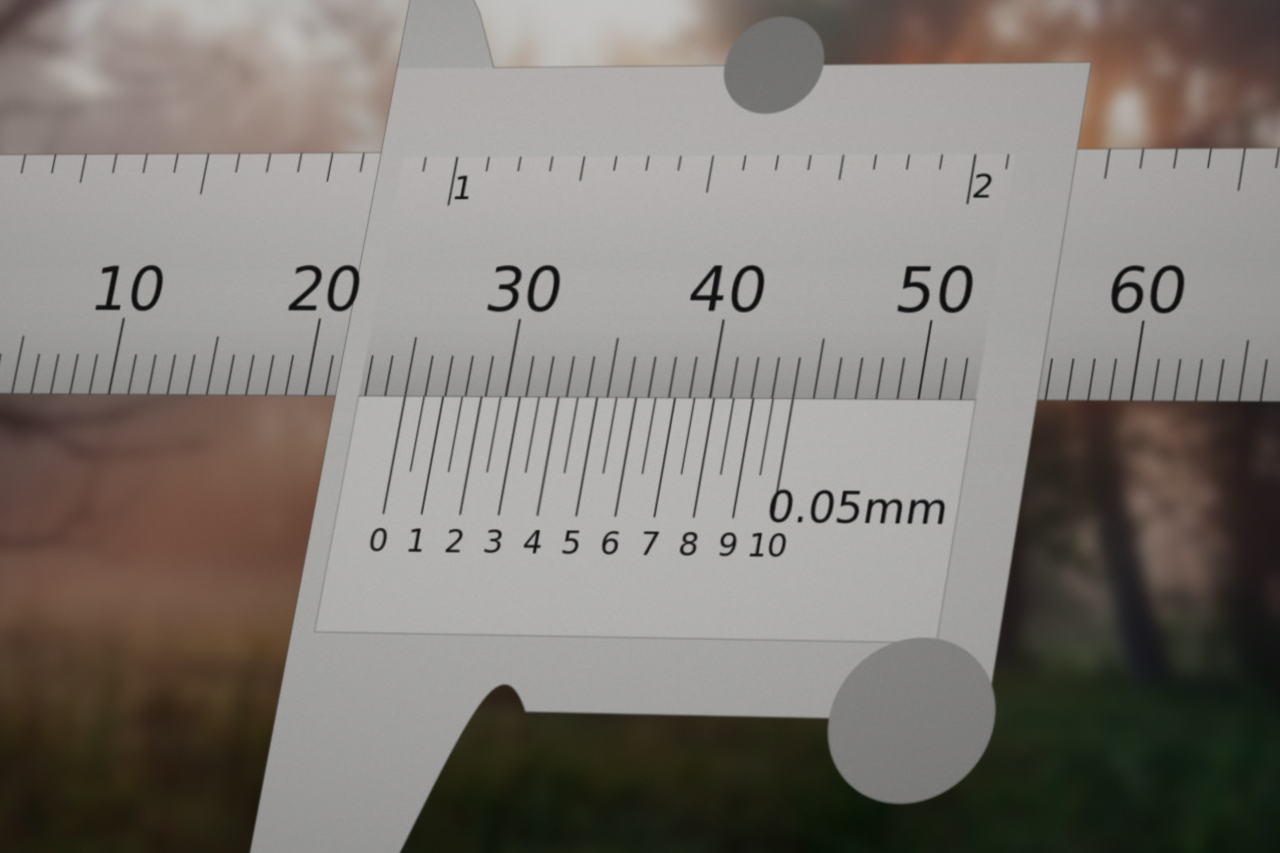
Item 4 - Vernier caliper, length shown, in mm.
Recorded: 25.0 mm
